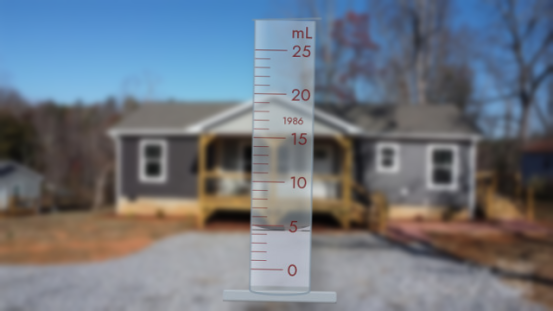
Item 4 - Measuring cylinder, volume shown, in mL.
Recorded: 4.5 mL
